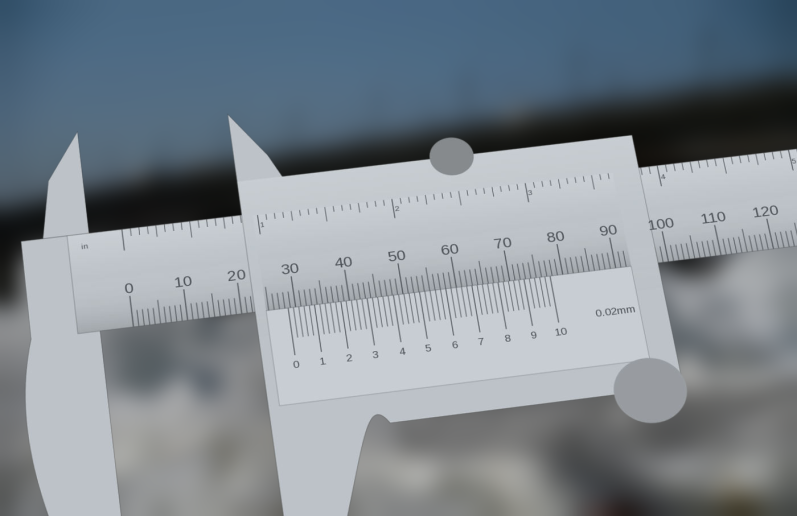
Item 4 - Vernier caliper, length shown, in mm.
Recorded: 28.6 mm
